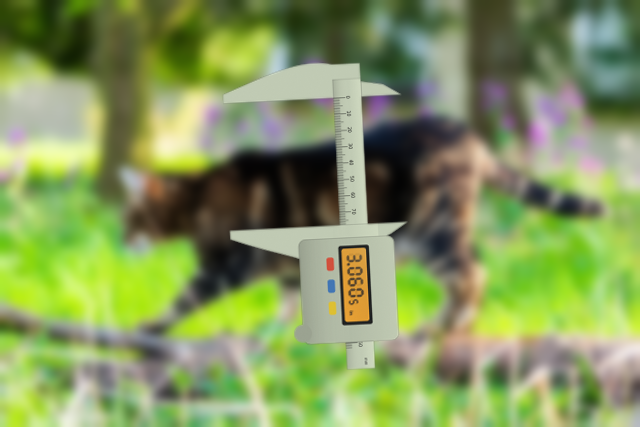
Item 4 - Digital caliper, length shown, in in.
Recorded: 3.0605 in
